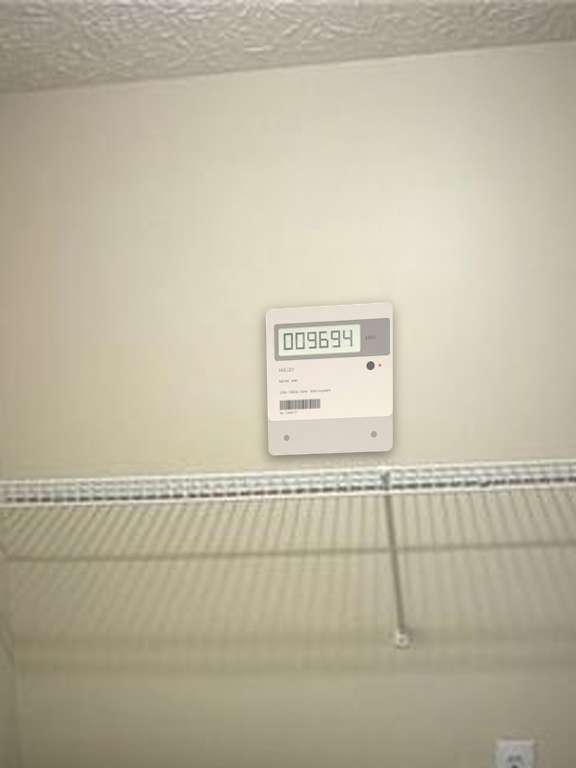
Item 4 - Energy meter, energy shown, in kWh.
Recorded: 9694 kWh
